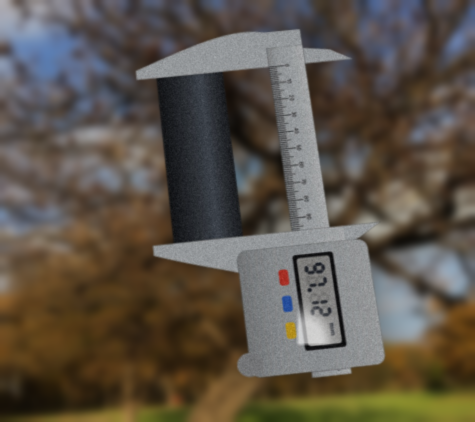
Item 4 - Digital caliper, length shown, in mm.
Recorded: 97.12 mm
